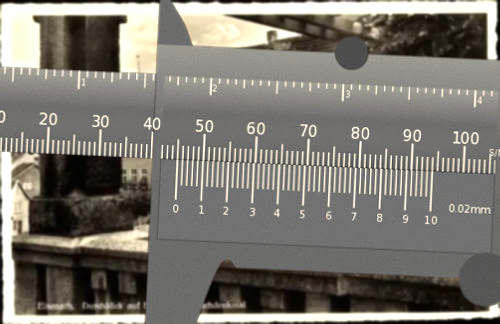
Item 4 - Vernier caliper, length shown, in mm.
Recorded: 45.0 mm
